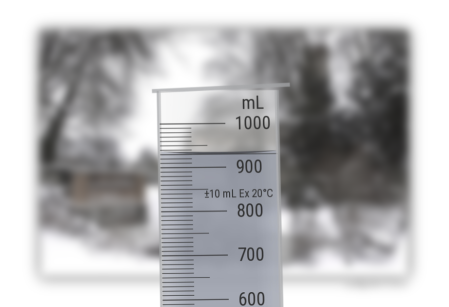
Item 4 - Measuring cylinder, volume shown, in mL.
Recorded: 930 mL
